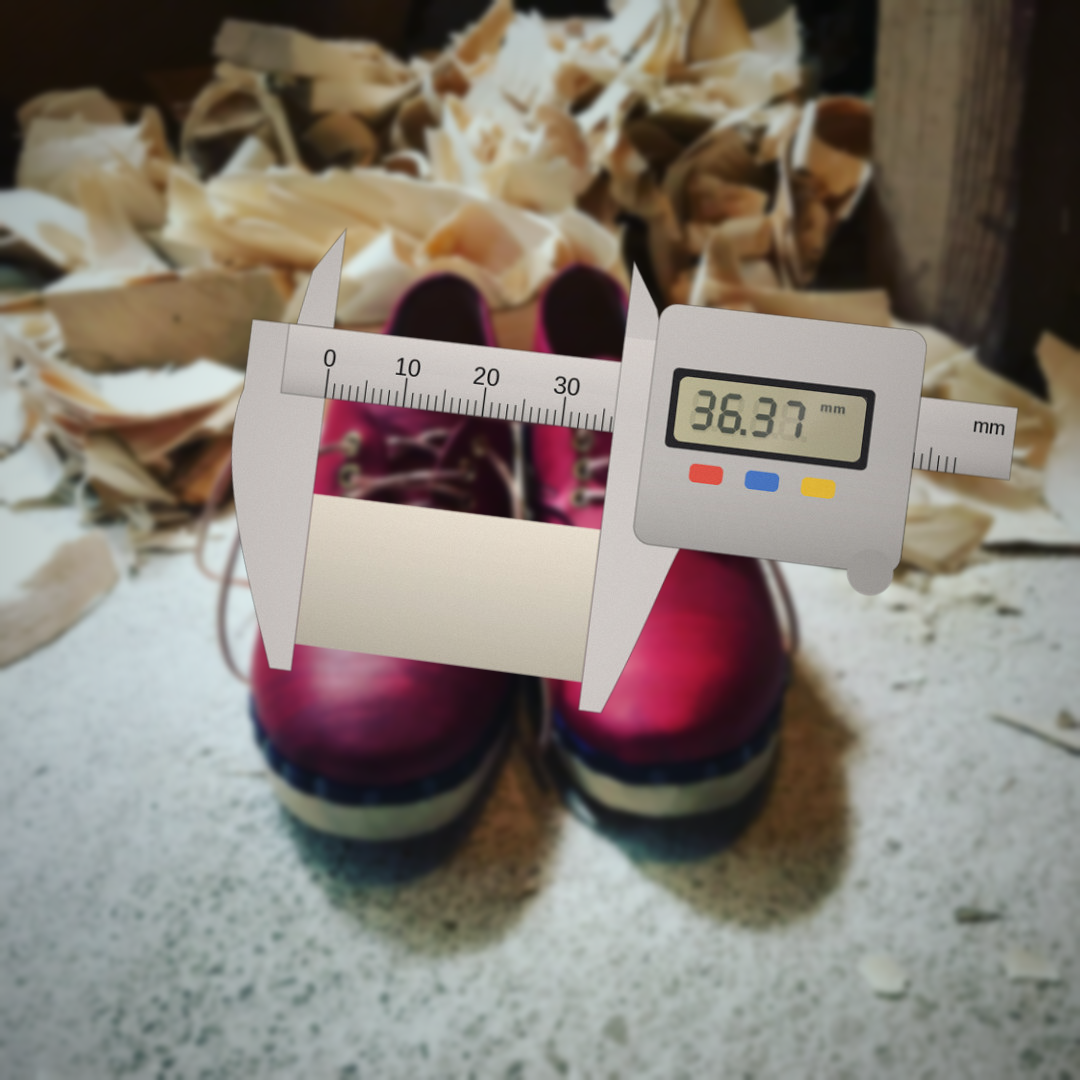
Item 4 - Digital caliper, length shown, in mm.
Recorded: 36.37 mm
